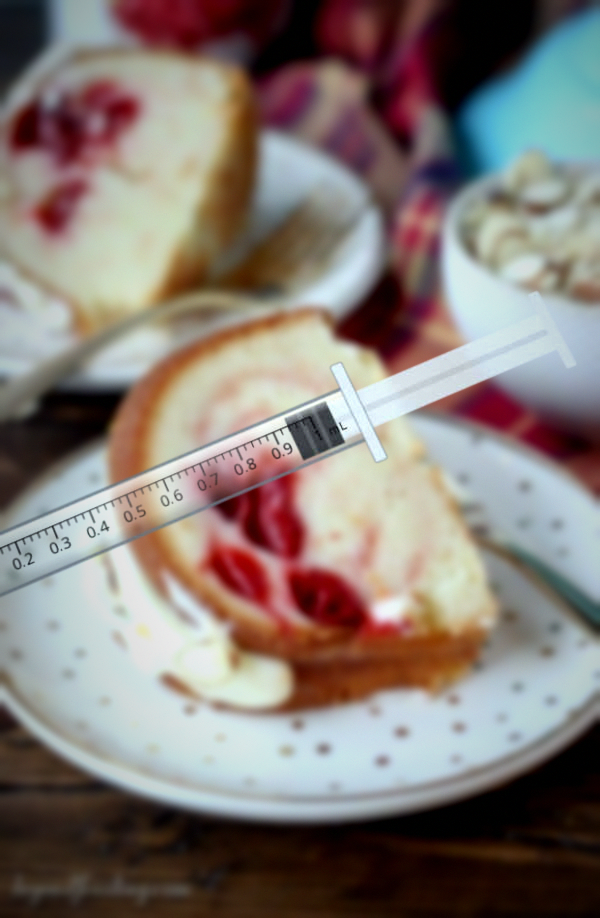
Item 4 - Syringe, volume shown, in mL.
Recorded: 0.94 mL
